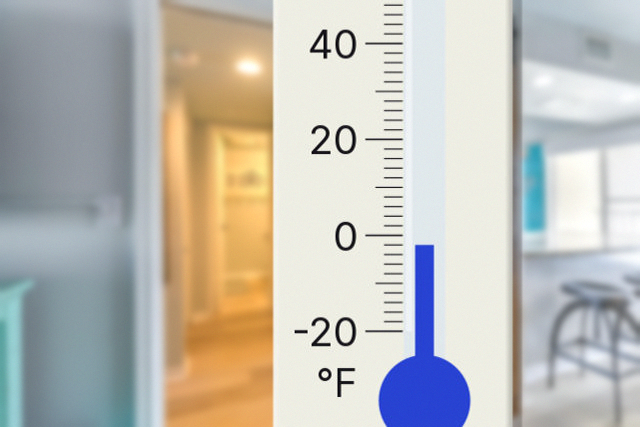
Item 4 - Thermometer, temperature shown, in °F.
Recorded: -2 °F
